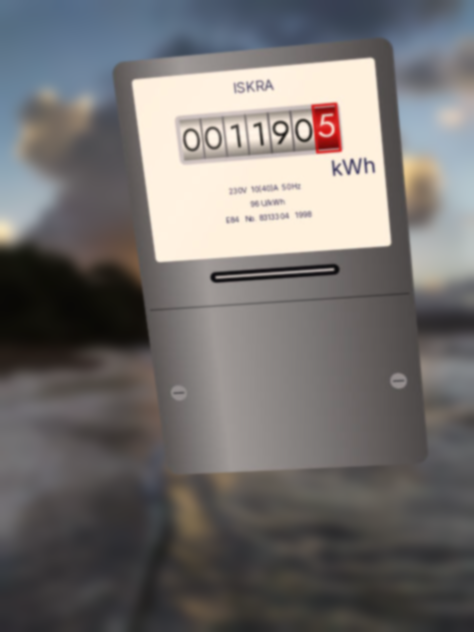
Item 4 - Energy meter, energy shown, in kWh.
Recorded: 1190.5 kWh
